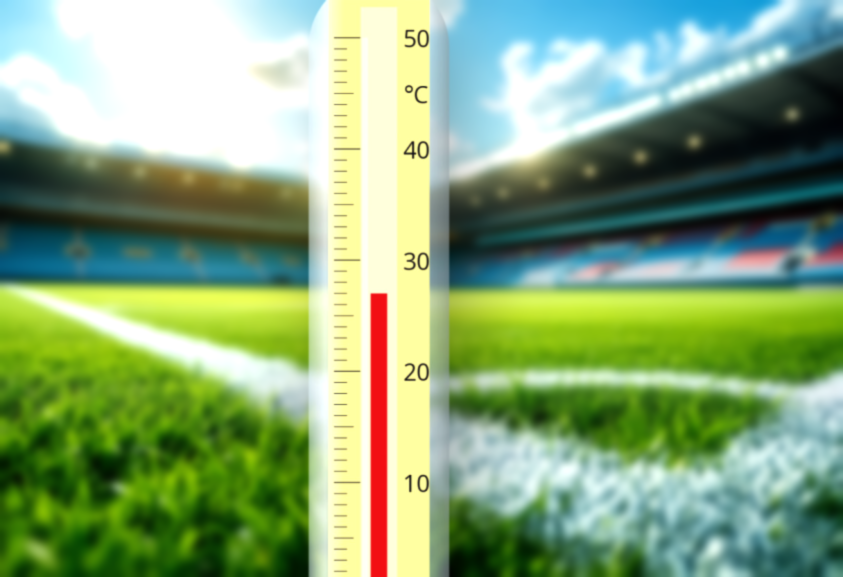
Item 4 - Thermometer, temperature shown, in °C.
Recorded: 27 °C
